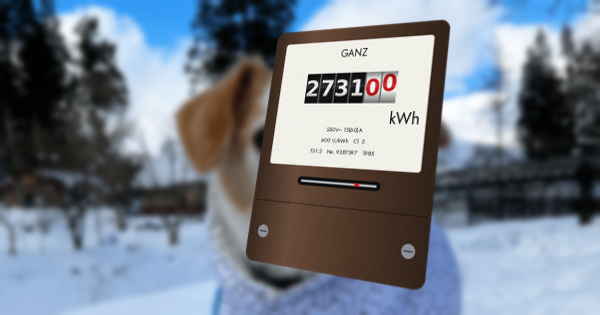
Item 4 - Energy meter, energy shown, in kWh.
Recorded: 2731.00 kWh
